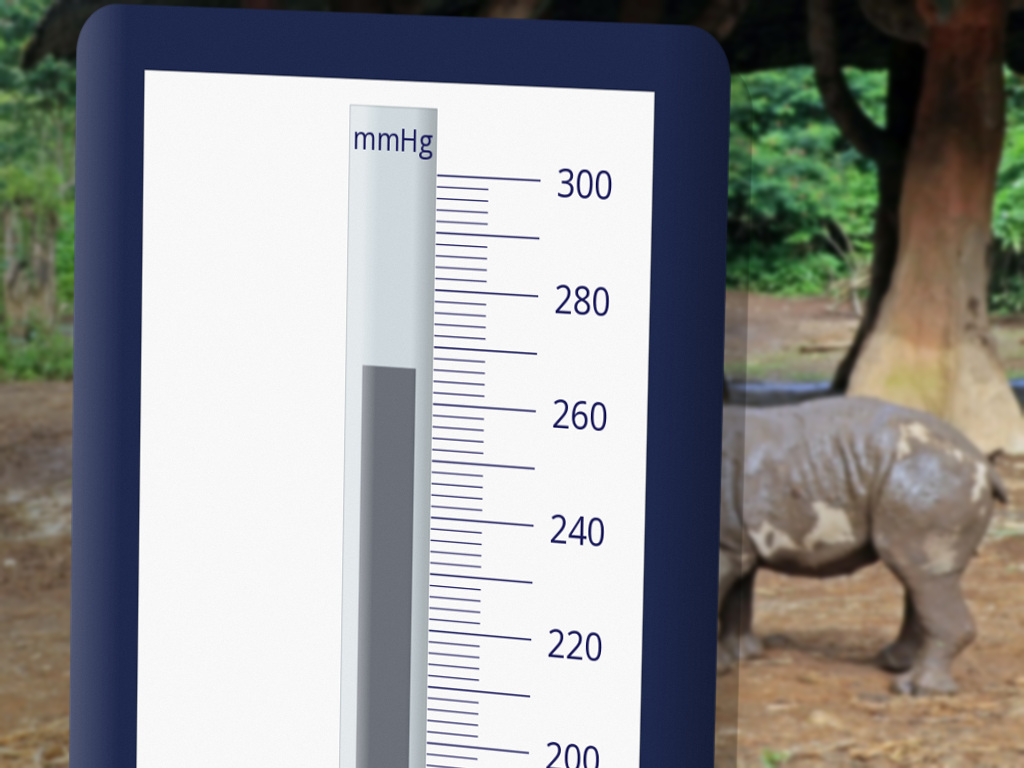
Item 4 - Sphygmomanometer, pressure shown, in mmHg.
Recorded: 266 mmHg
